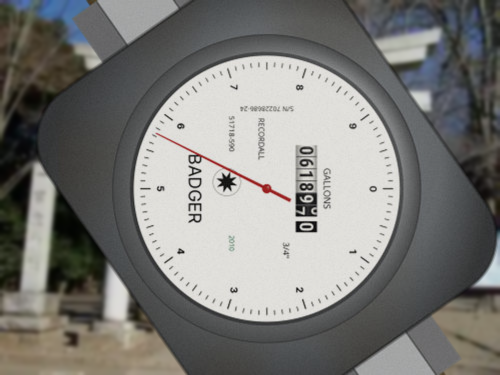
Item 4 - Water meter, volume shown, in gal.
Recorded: 618965.7 gal
